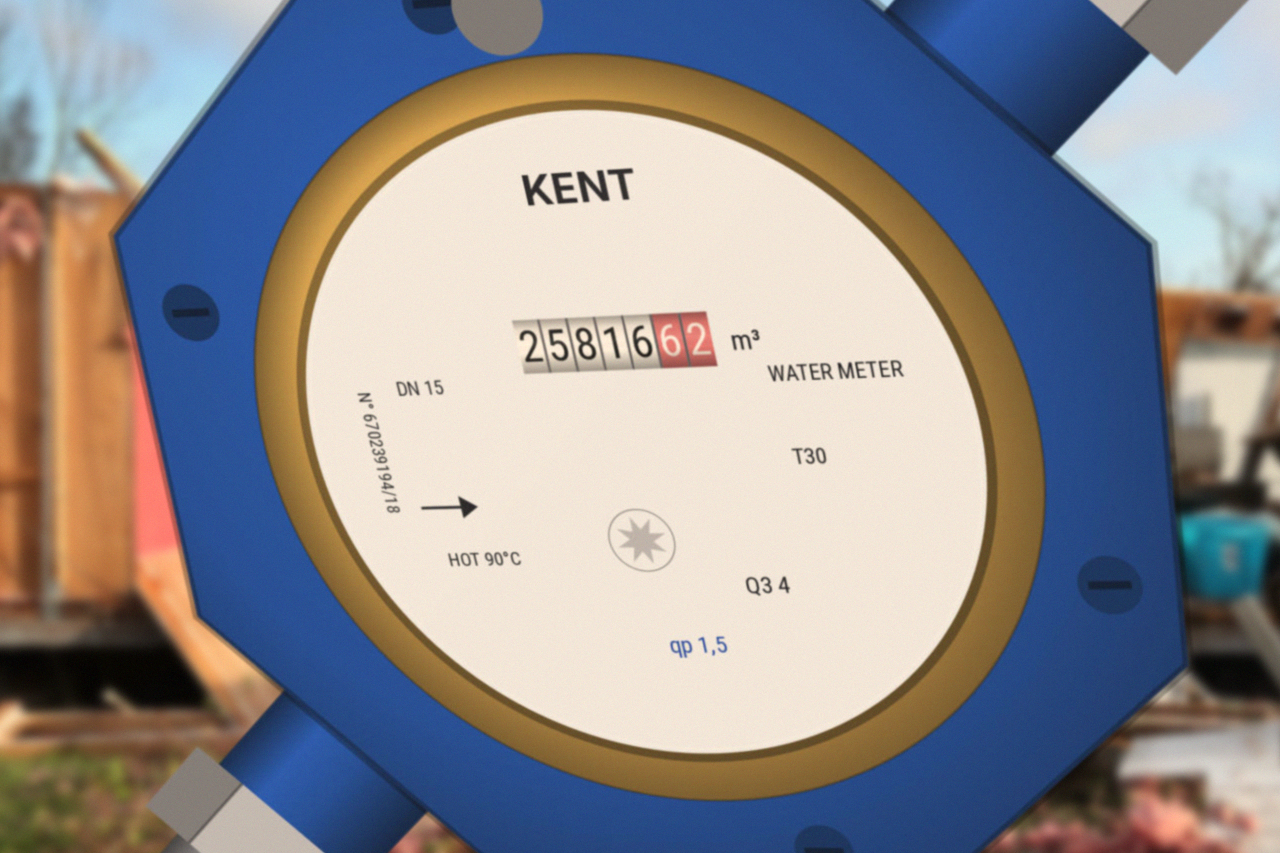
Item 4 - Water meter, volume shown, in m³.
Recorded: 25816.62 m³
